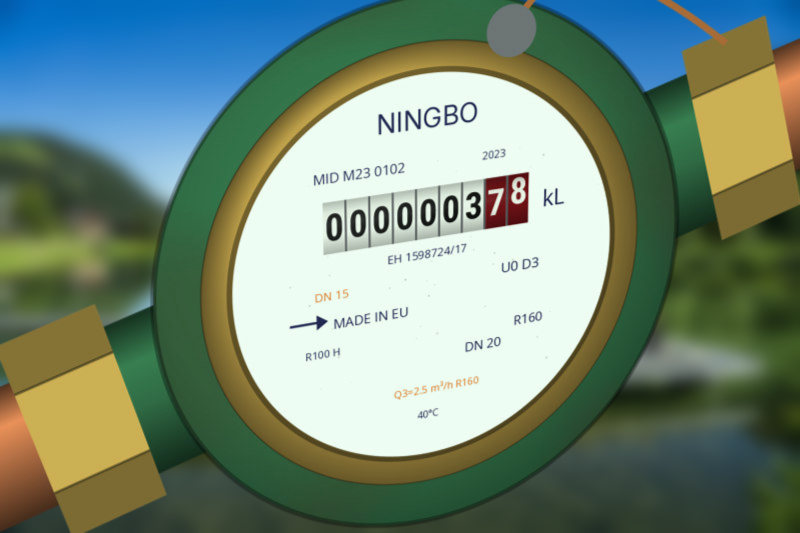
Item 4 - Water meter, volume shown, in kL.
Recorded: 3.78 kL
